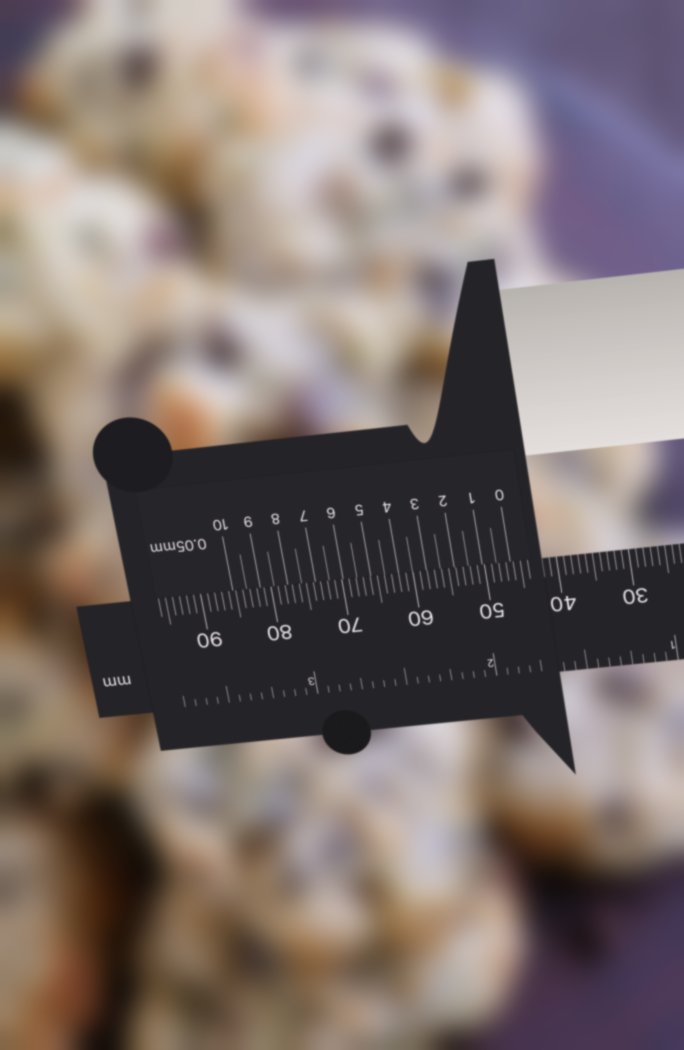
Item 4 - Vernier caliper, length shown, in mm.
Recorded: 46.4 mm
